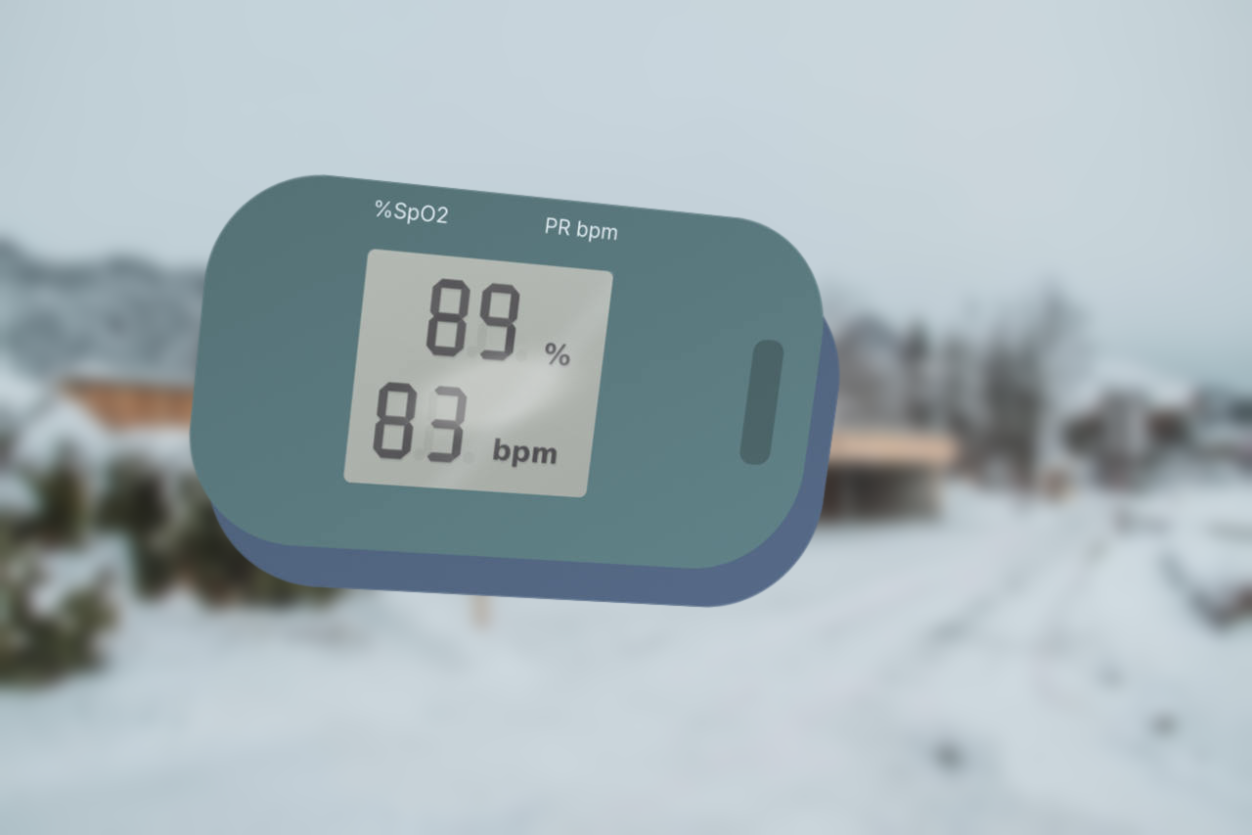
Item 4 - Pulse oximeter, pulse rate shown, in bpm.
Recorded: 83 bpm
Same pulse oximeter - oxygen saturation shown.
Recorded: 89 %
